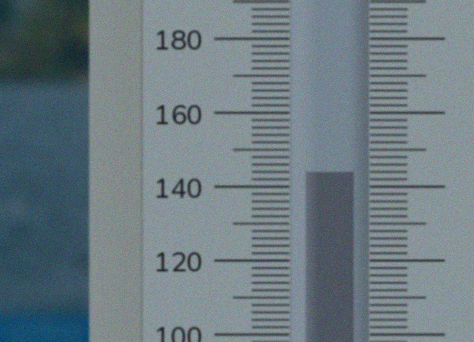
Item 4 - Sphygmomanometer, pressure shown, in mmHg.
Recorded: 144 mmHg
